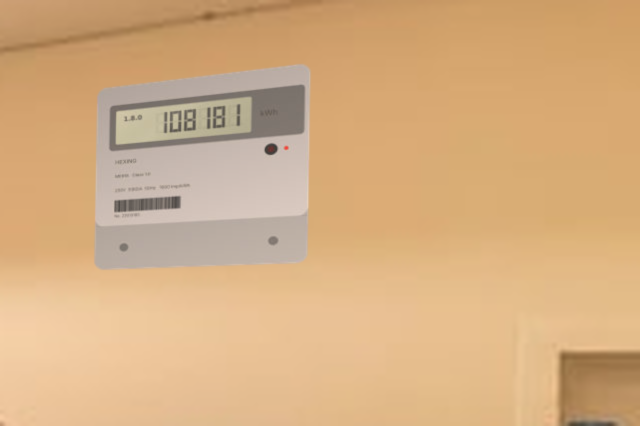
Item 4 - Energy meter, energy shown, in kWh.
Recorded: 108181 kWh
